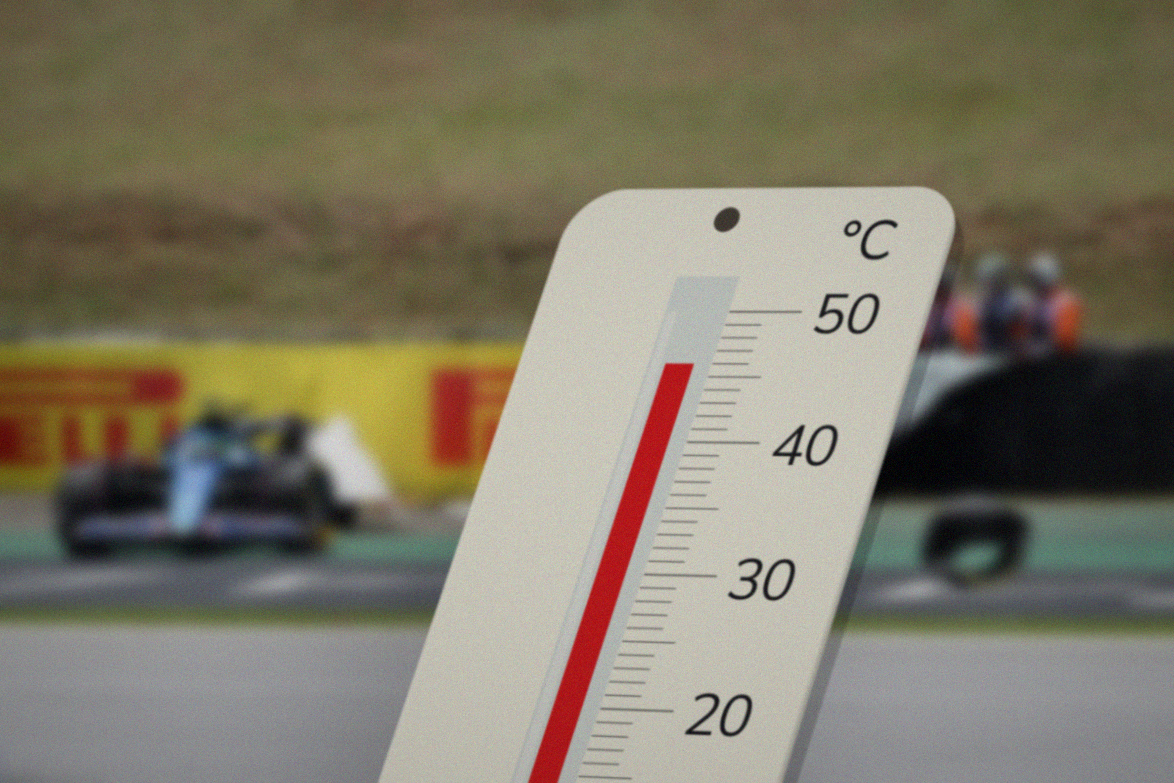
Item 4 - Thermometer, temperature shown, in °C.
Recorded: 46 °C
